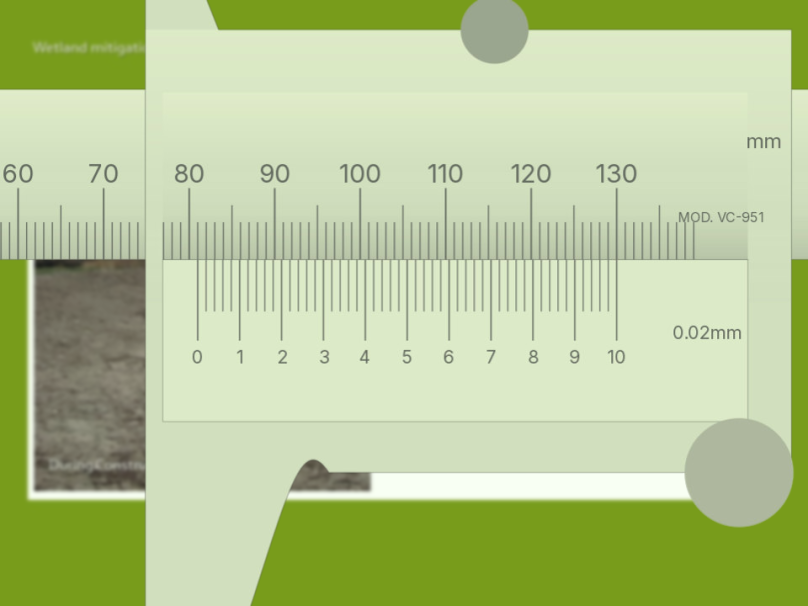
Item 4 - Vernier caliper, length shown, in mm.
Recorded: 81.0 mm
